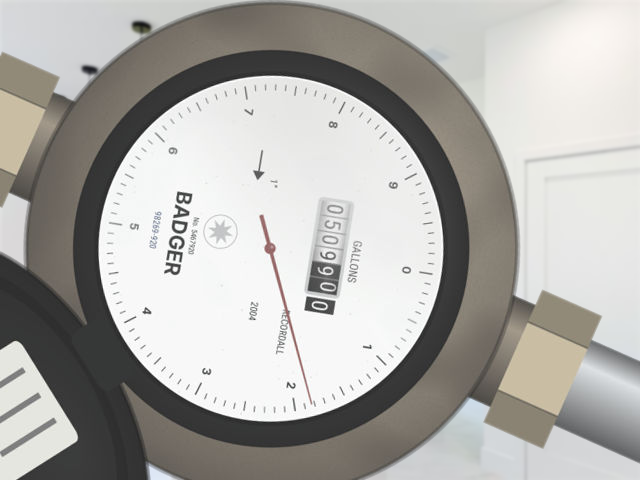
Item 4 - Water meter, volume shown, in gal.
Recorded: 509901.8 gal
